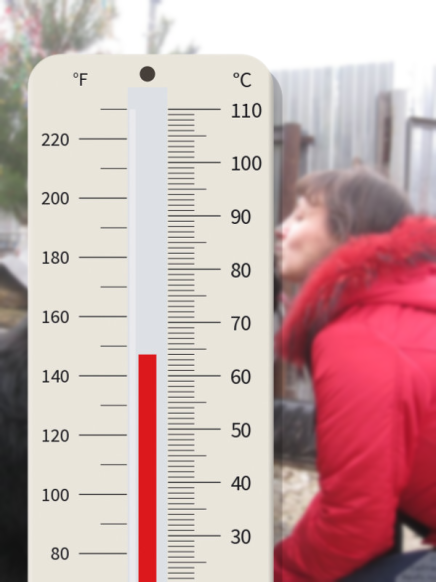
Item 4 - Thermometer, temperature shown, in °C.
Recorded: 64 °C
